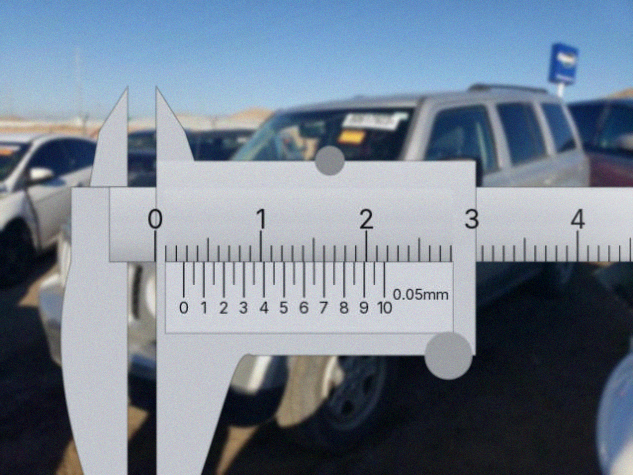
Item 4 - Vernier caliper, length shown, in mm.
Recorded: 2.7 mm
